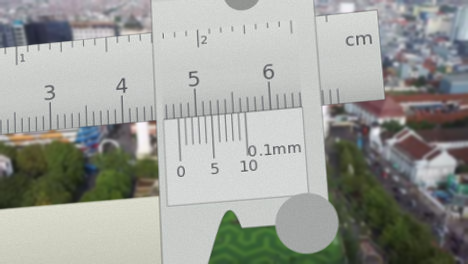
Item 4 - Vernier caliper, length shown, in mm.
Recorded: 47.6 mm
